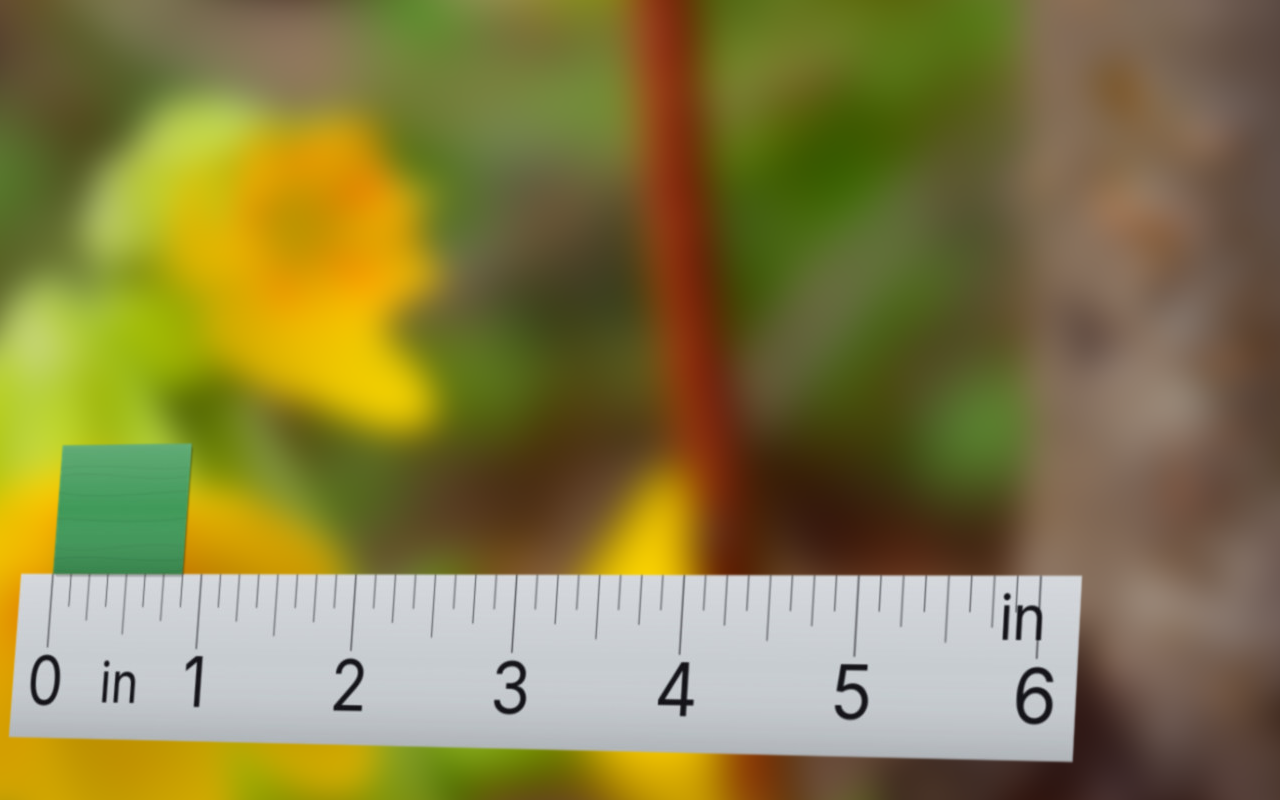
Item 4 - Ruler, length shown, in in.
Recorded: 0.875 in
